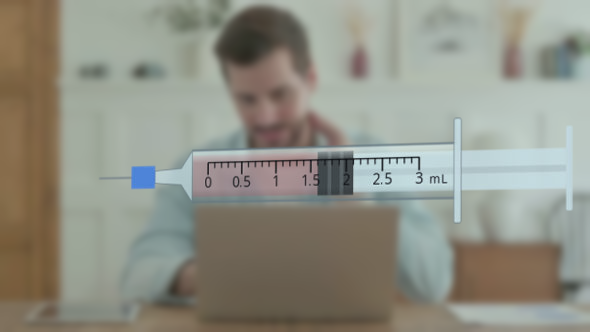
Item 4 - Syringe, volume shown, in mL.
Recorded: 1.6 mL
